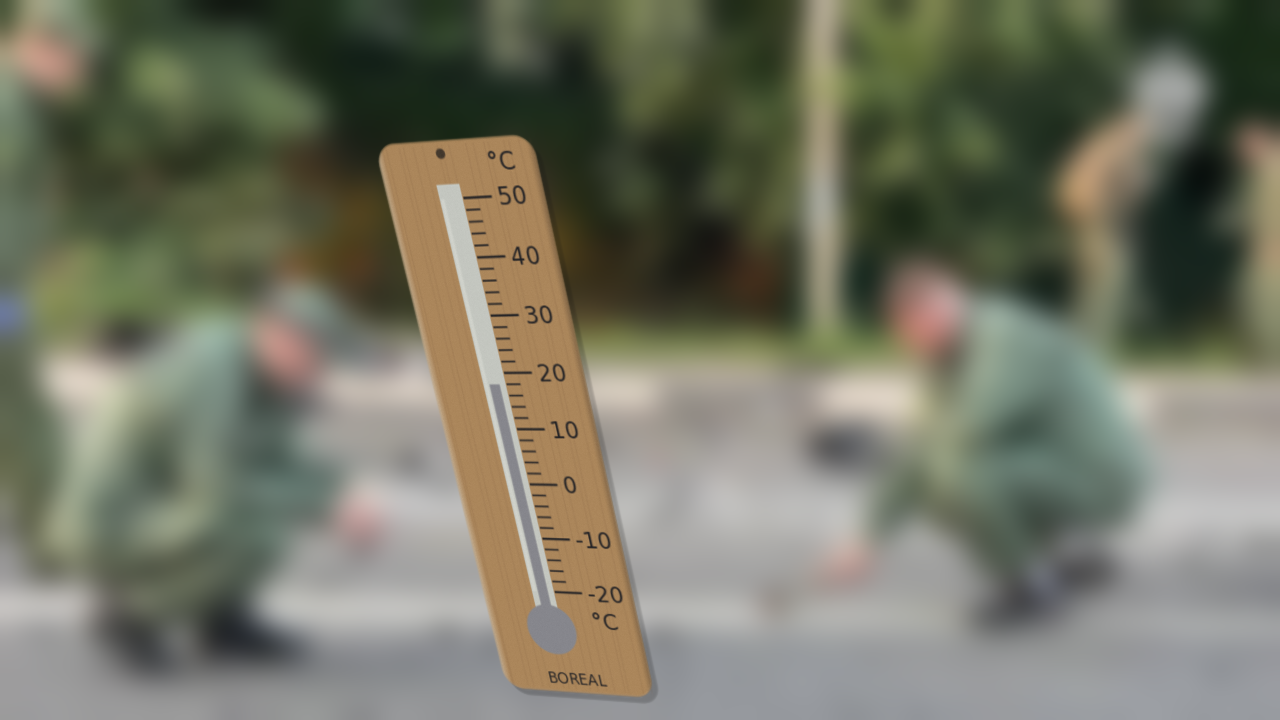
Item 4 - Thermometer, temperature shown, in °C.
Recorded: 18 °C
